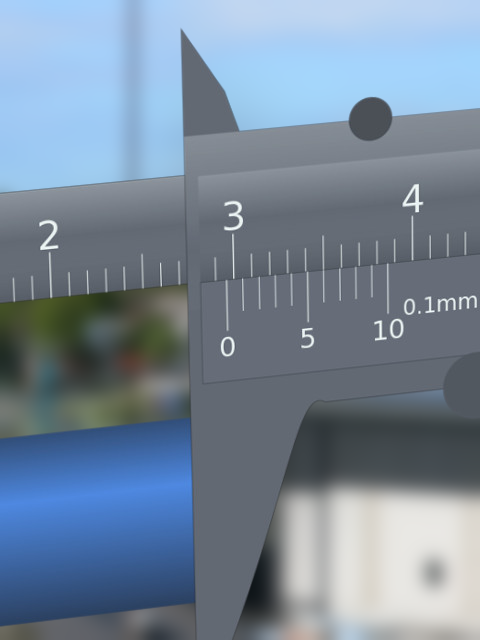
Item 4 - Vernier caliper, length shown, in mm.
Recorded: 29.6 mm
